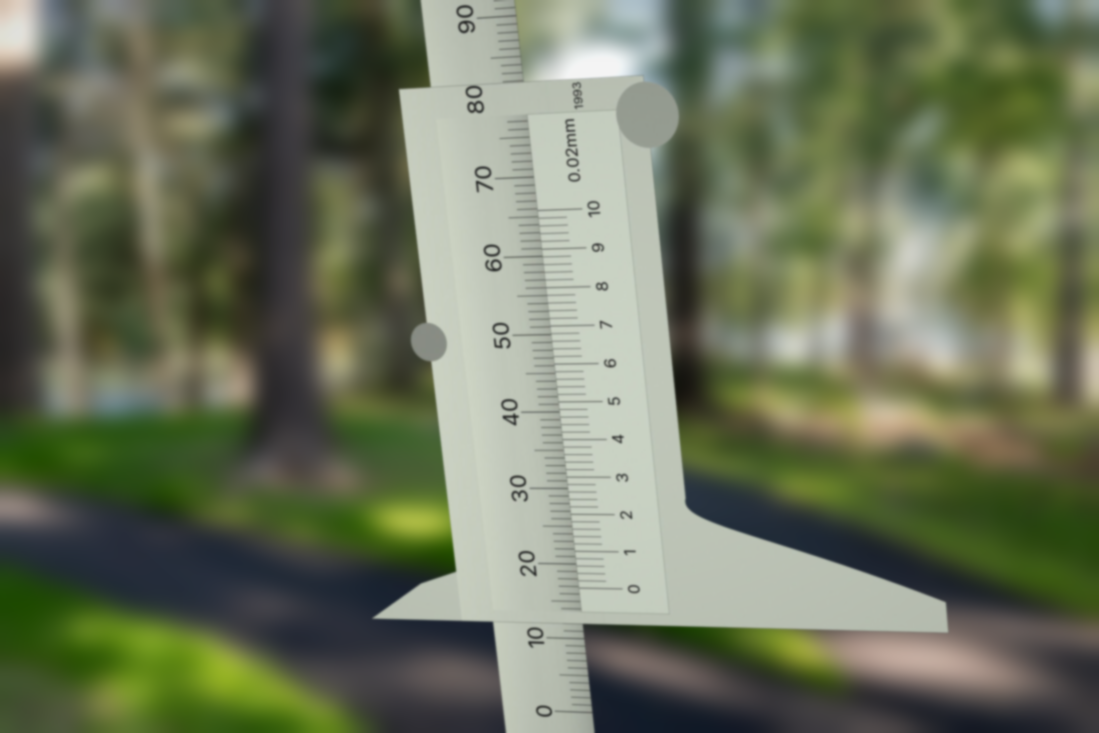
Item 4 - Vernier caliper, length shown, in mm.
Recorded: 16.8 mm
